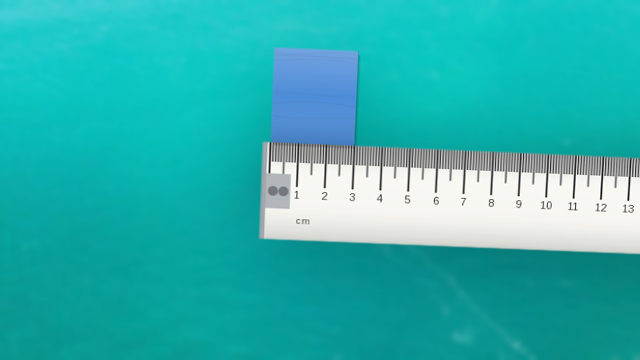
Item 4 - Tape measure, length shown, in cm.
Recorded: 3 cm
